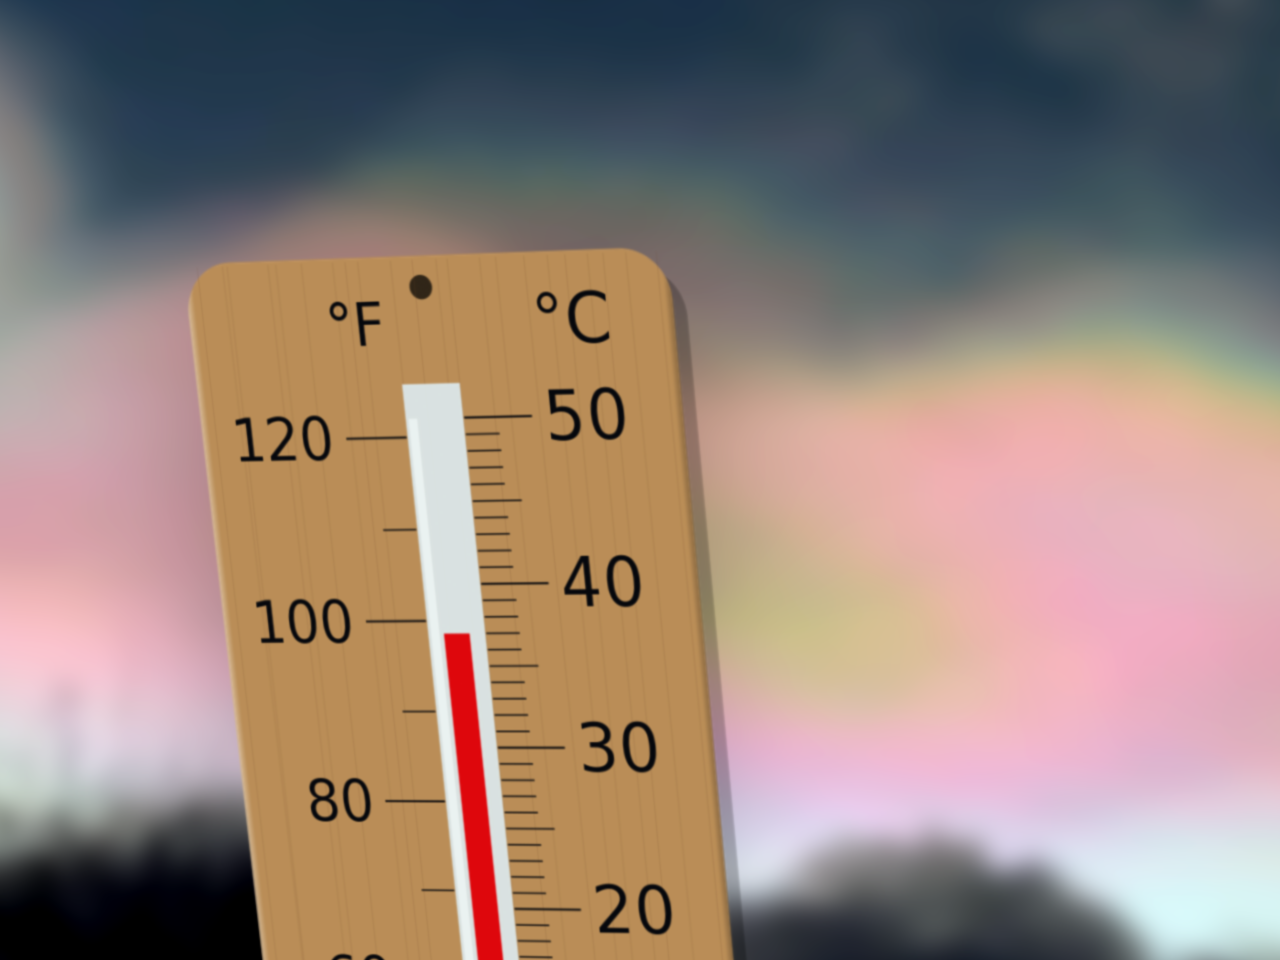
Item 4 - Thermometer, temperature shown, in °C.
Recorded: 37 °C
